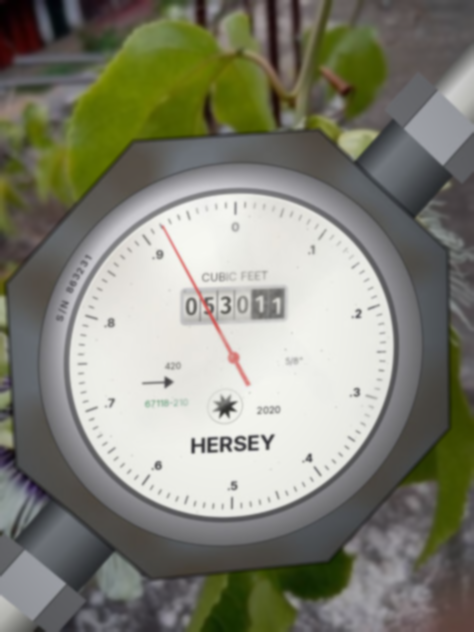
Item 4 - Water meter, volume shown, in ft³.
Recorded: 53010.92 ft³
